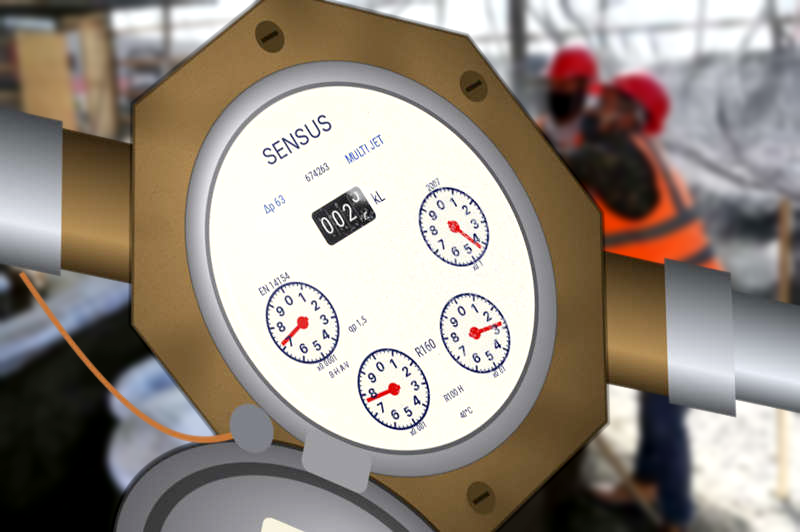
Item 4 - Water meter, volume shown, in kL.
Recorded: 25.4277 kL
